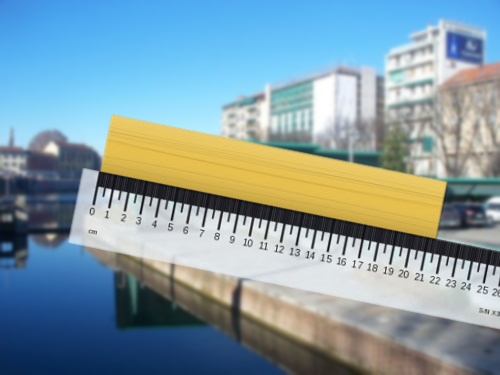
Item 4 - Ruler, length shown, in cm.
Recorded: 21.5 cm
